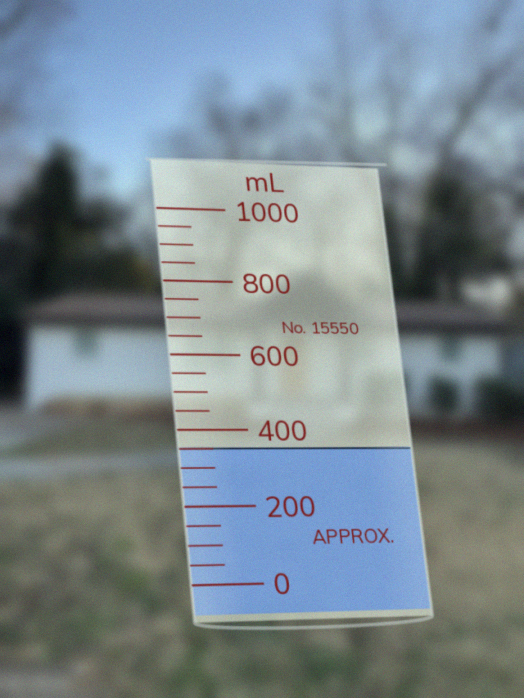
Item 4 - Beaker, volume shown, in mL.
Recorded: 350 mL
